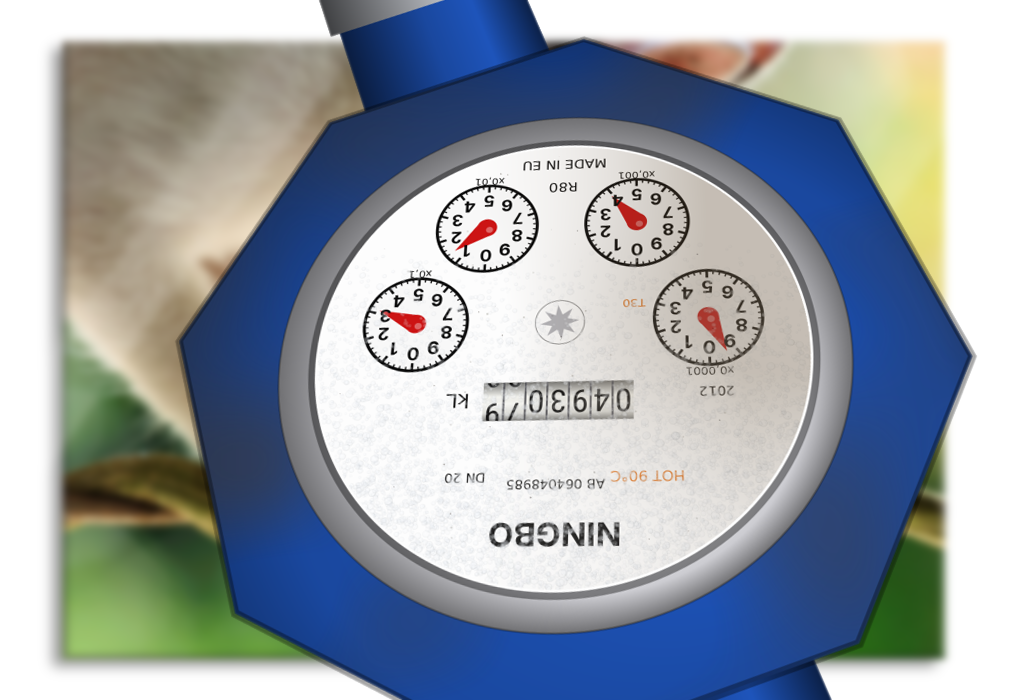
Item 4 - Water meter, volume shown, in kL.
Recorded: 493079.3139 kL
